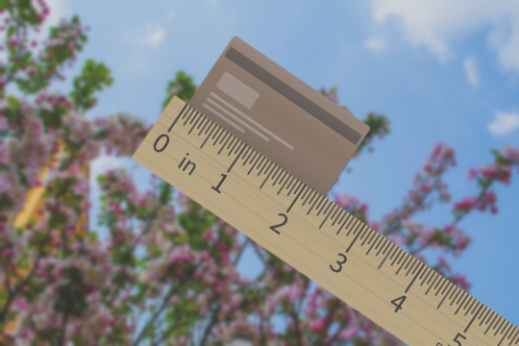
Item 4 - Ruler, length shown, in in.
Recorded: 2.3125 in
